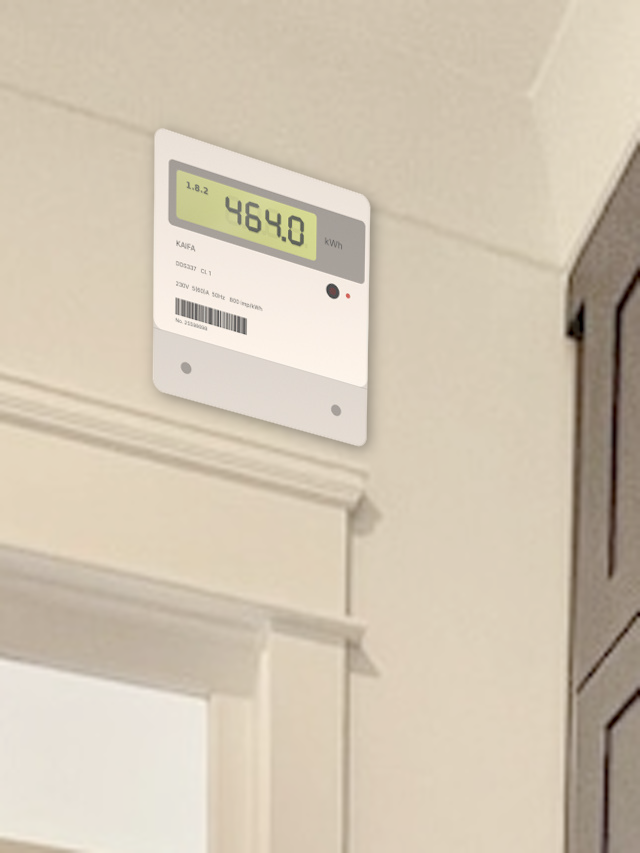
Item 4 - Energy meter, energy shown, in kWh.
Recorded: 464.0 kWh
